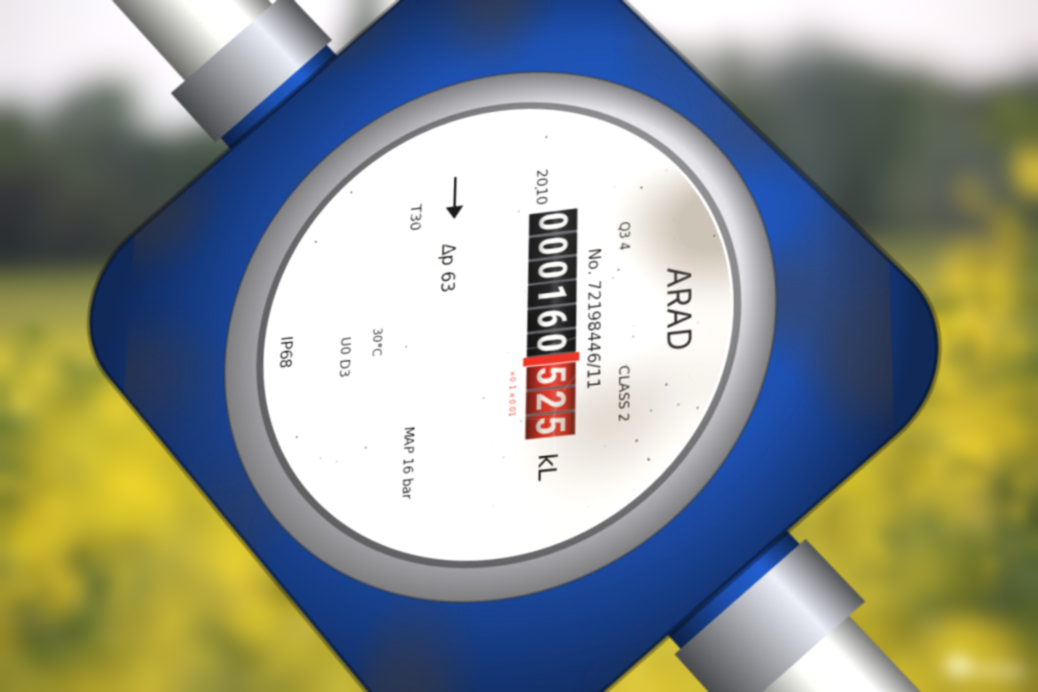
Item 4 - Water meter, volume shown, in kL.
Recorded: 160.525 kL
